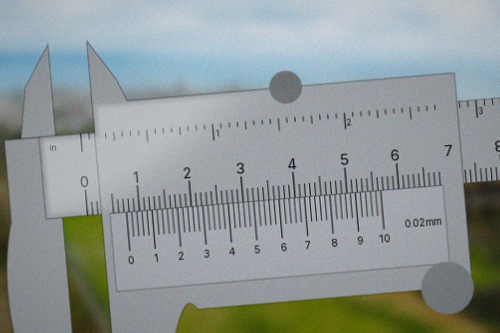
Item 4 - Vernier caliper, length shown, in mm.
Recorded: 7.5 mm
